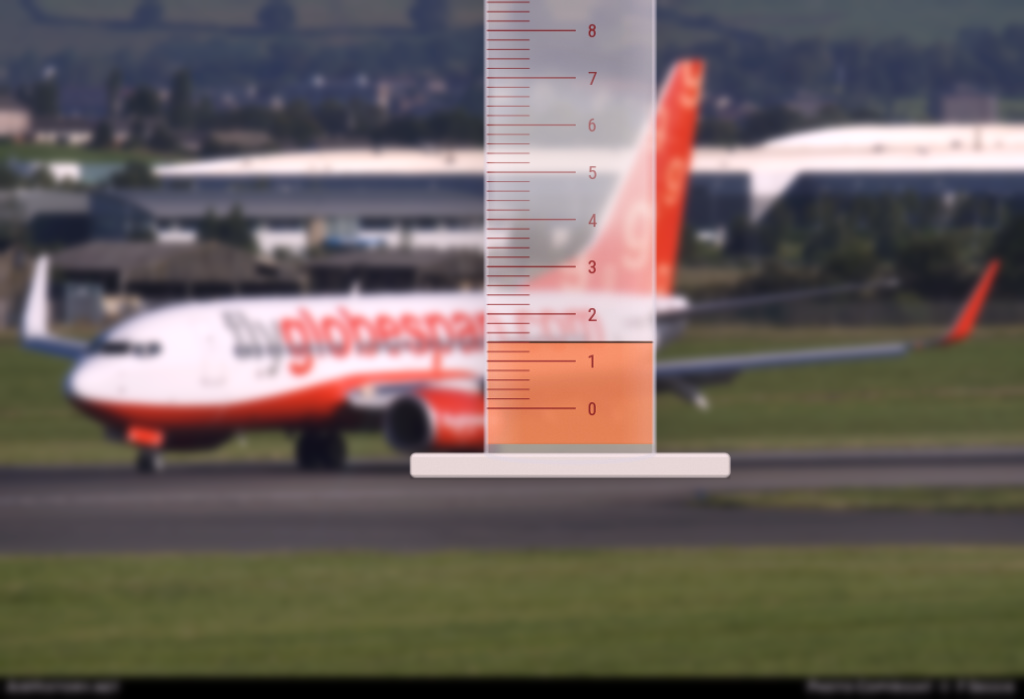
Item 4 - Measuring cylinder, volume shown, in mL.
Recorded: 1.4 mL
